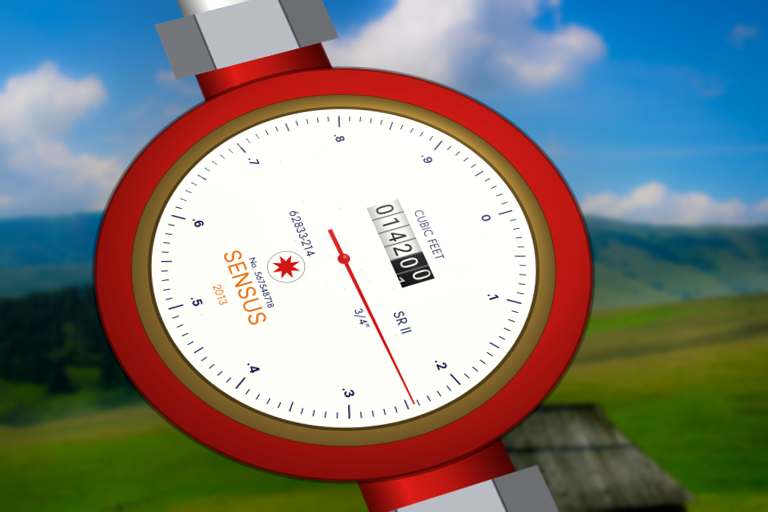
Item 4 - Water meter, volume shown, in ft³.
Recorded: 14200.24 ft³
